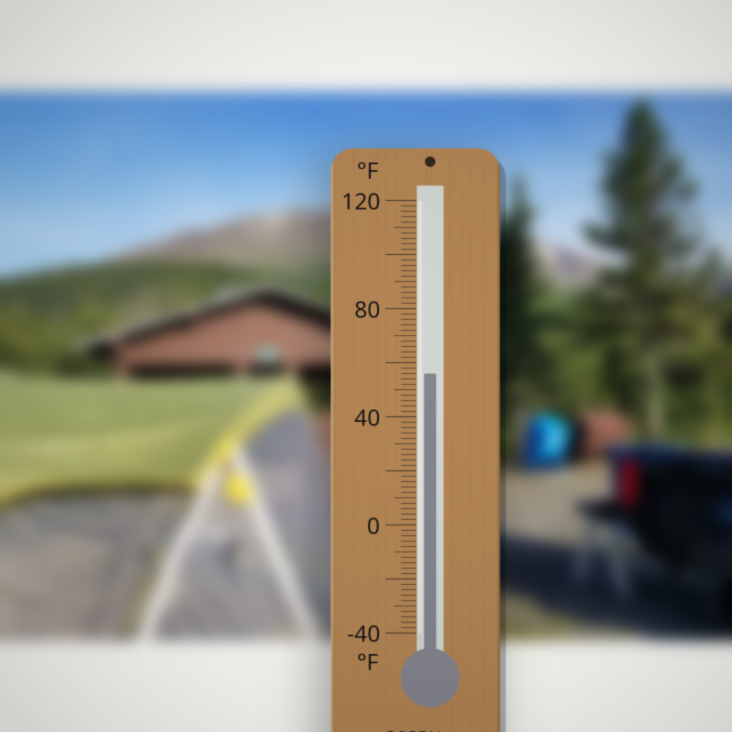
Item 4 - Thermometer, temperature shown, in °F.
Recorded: 56 °F
